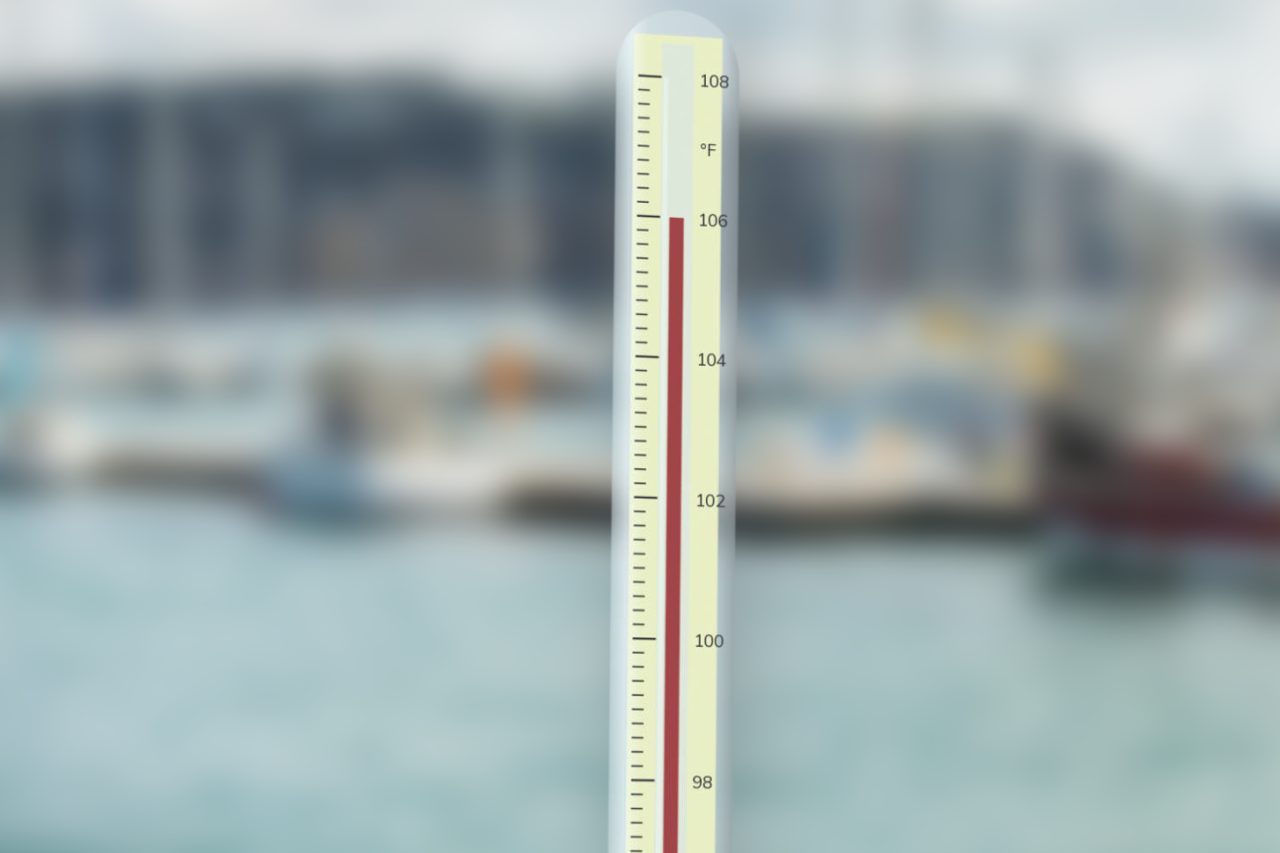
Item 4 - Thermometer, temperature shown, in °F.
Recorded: 106 °F
